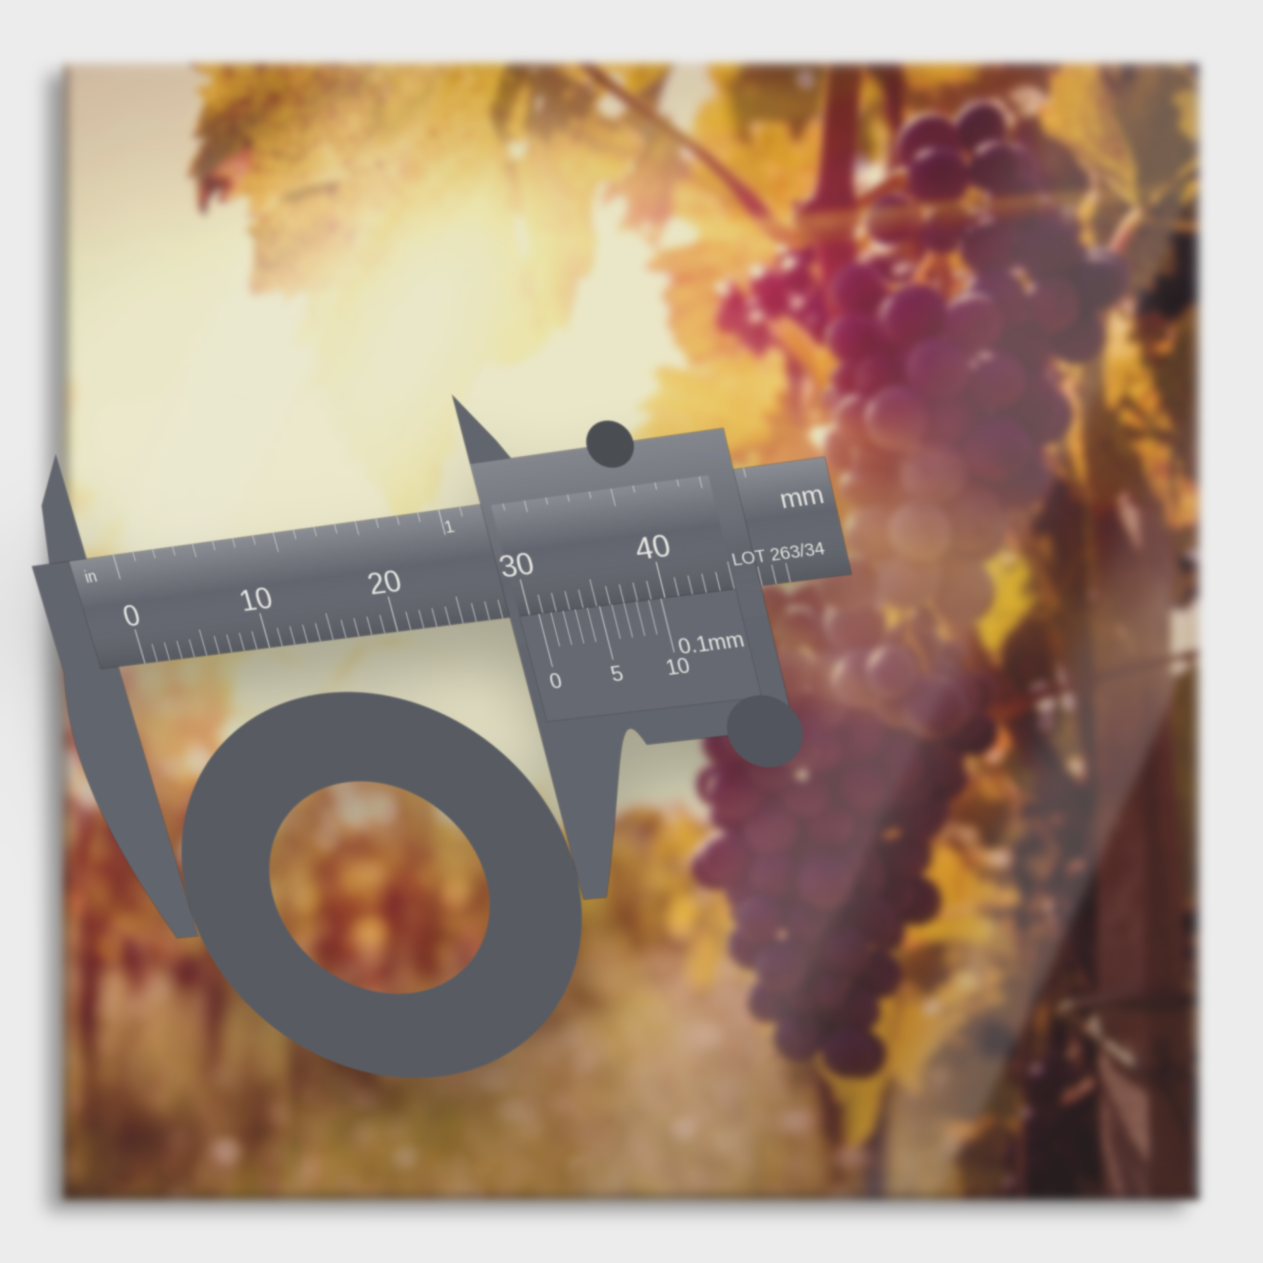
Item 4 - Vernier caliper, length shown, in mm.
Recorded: 30.7 mm
